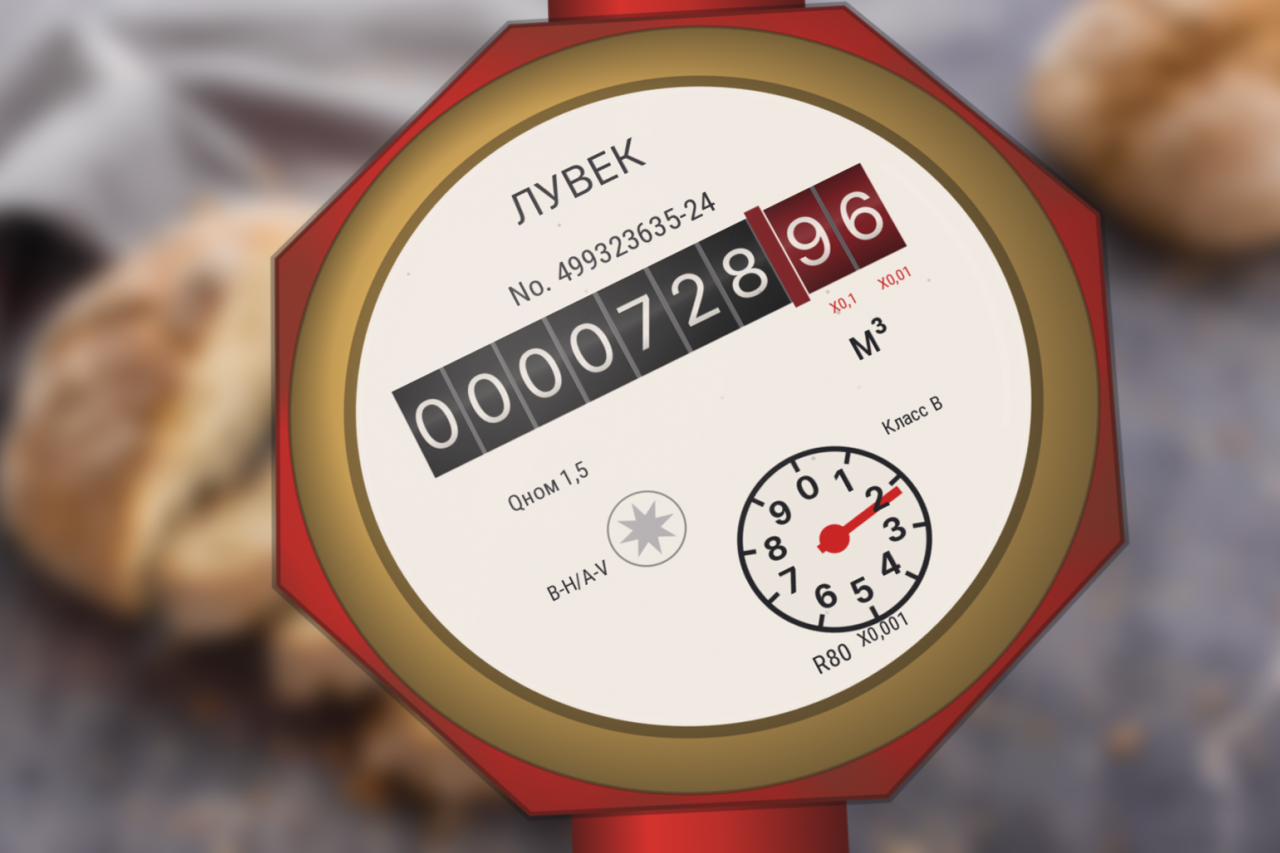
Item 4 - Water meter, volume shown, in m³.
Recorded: 728.962 m³
